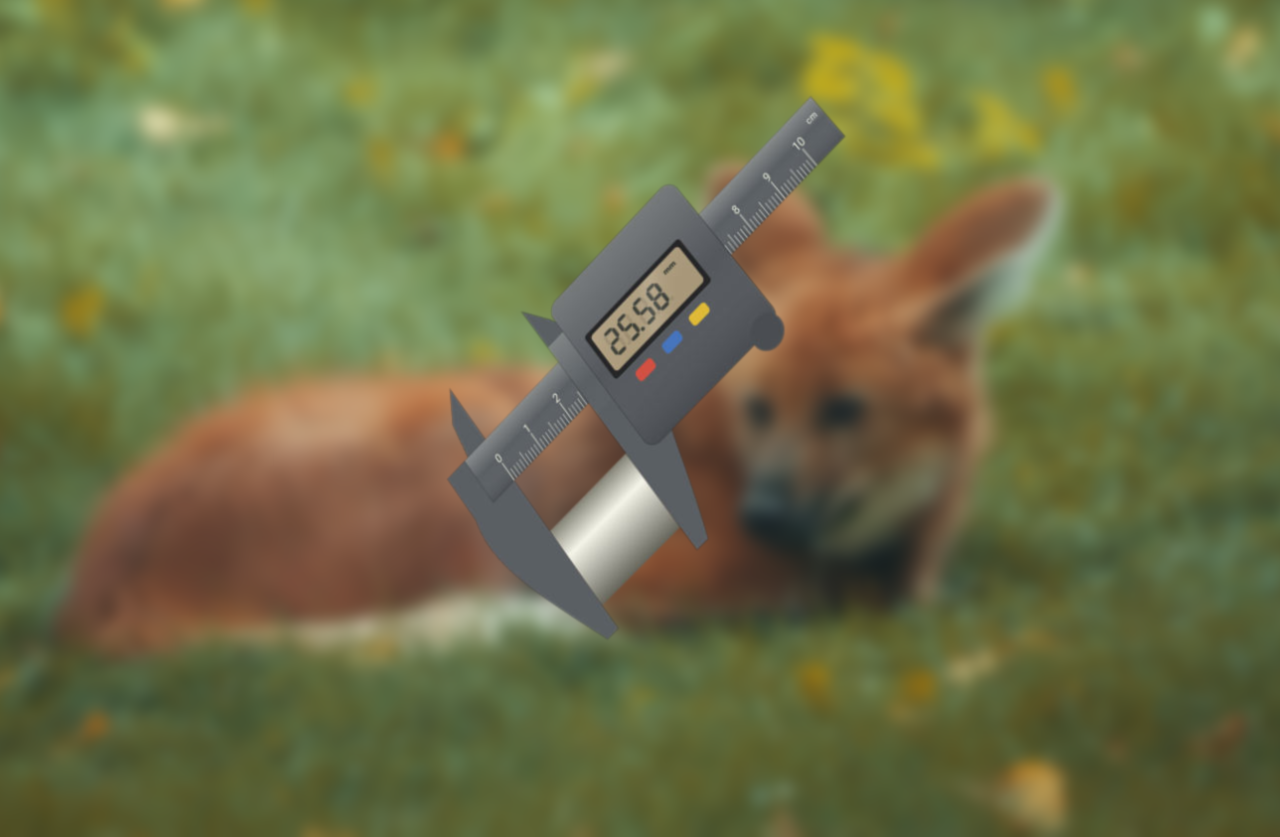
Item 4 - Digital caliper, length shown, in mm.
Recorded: 25.58 mm
